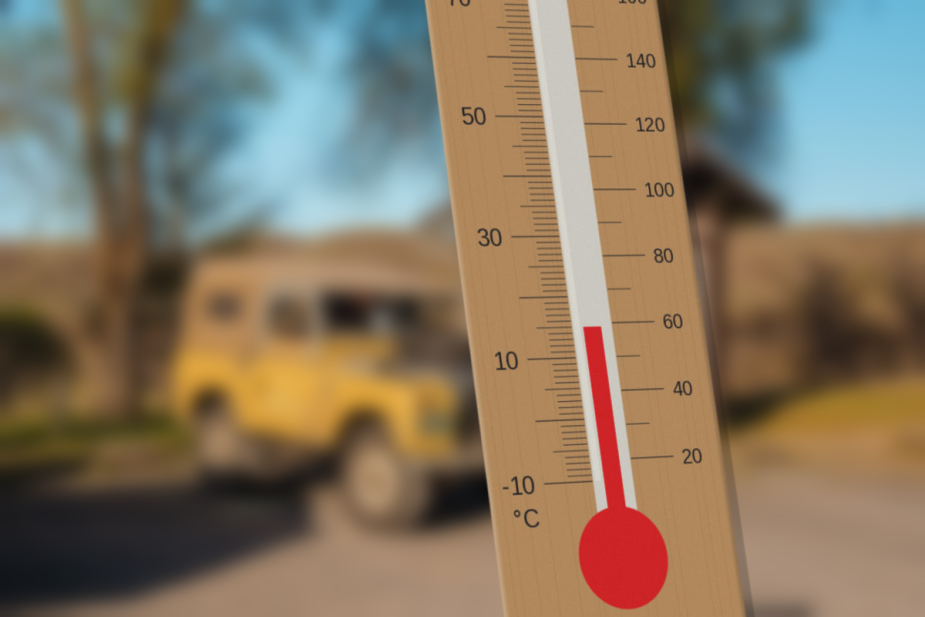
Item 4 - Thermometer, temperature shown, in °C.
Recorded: 15 °C
